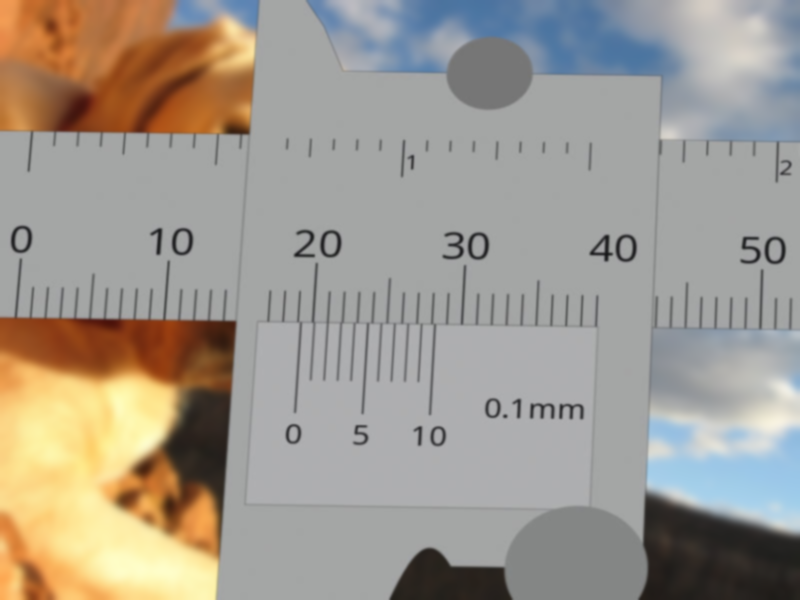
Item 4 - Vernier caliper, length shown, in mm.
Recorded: 19.2 mm
